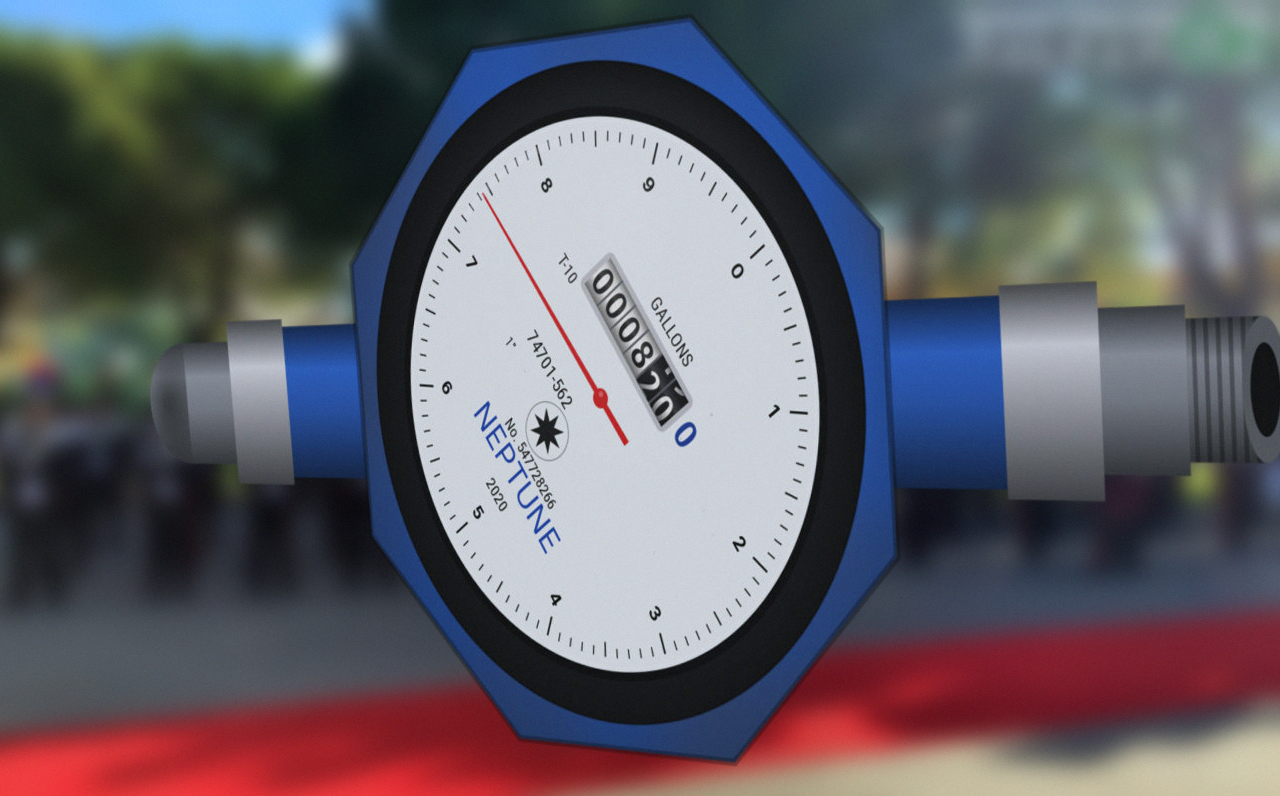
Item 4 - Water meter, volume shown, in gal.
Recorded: 8197.4 gal
